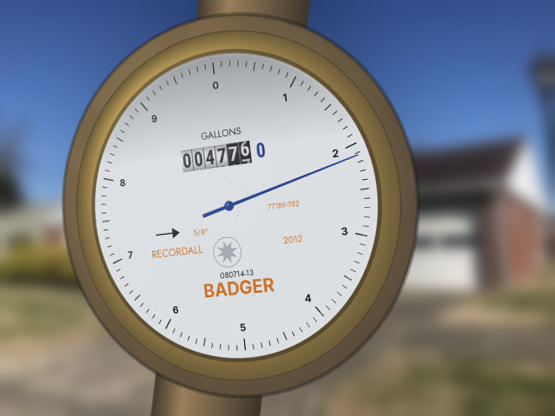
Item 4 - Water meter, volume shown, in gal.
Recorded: 47762.1 gal
